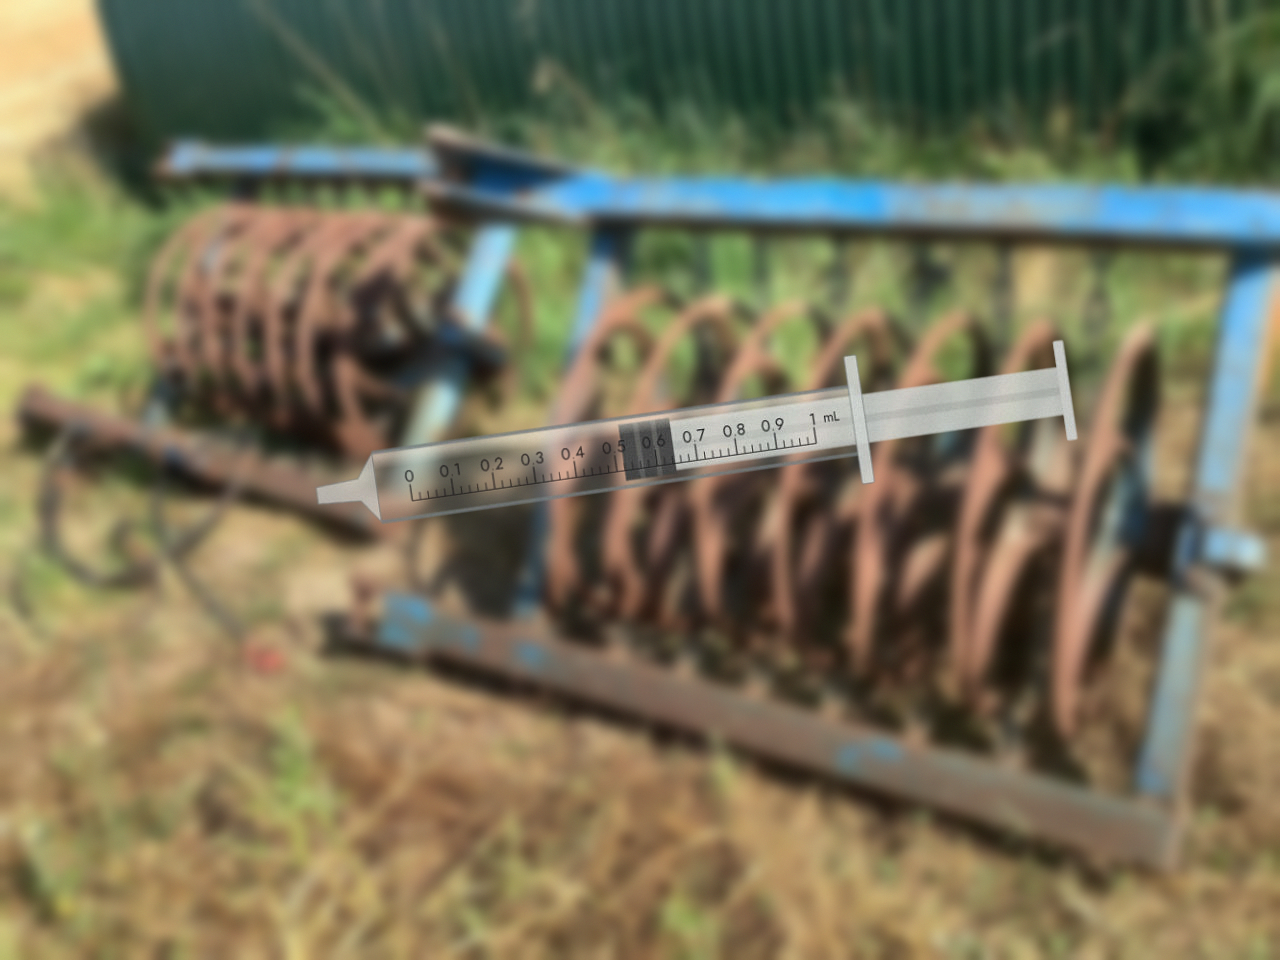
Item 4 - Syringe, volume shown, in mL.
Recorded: 0.52 mL
